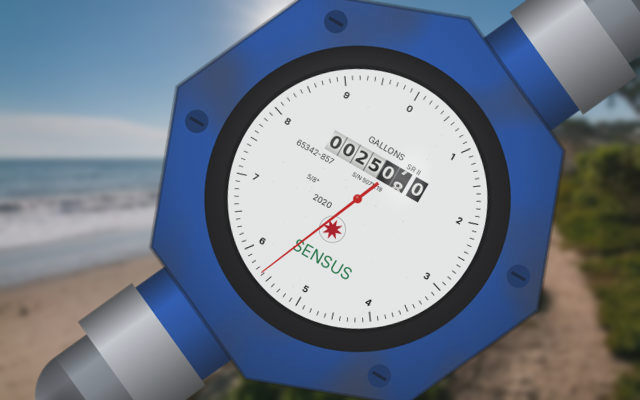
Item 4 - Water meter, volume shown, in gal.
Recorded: 25075.6 gal
